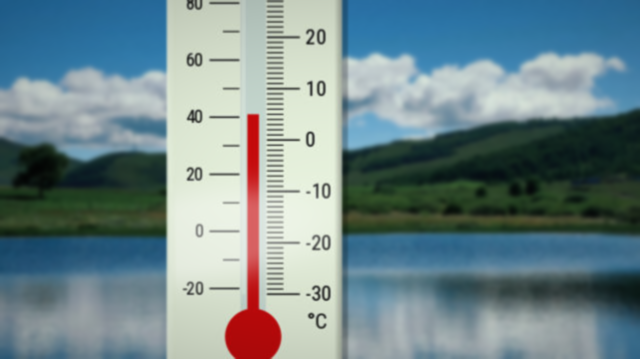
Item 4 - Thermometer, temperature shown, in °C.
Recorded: 5 °C
